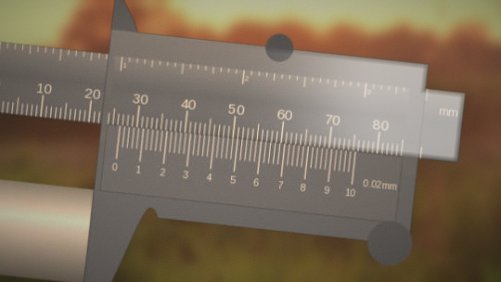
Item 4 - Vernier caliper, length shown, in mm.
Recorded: 26.5 mm
